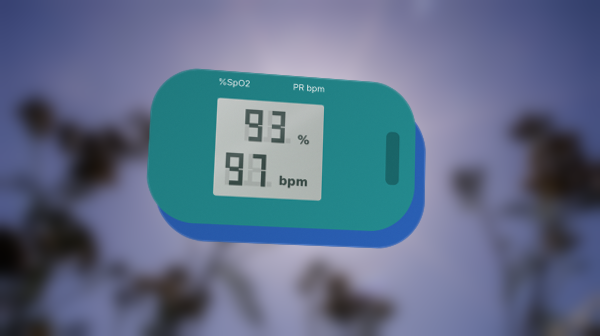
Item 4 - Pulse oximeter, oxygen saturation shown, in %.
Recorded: 93 %
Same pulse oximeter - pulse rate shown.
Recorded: 97 bpm
